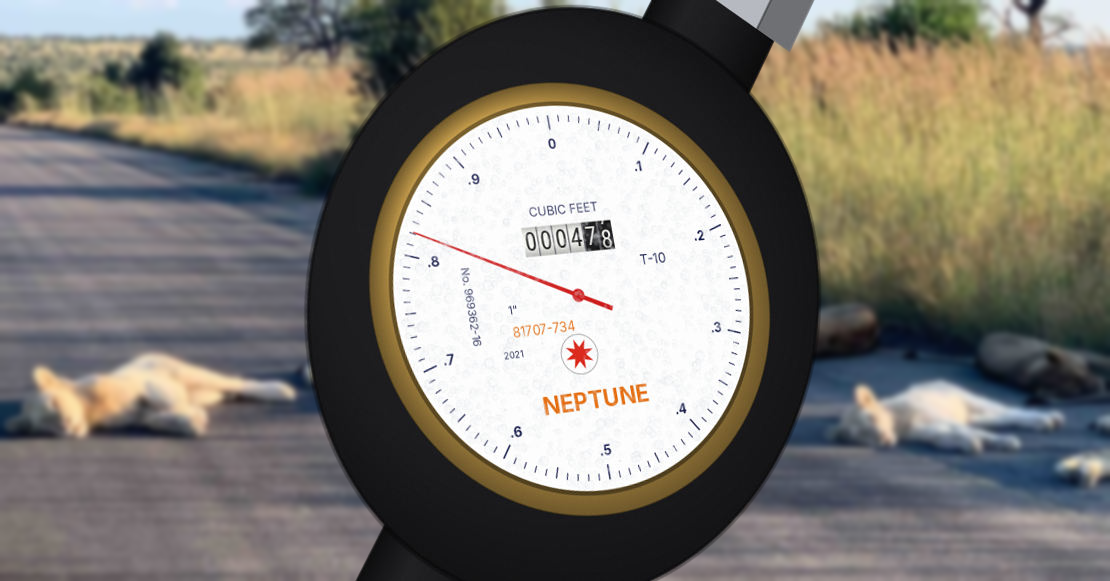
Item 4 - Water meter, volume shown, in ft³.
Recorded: 477.82 ft³
